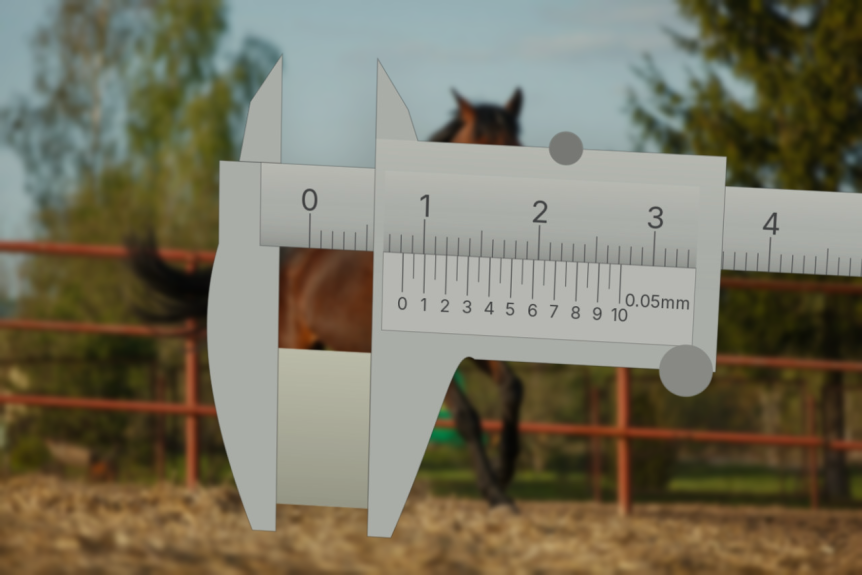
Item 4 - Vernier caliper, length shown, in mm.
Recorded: 8.2 mm
